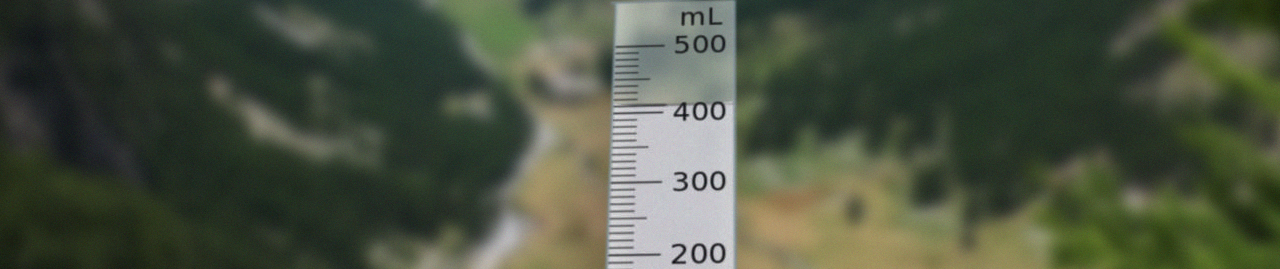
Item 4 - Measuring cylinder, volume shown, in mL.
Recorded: 410 mL
